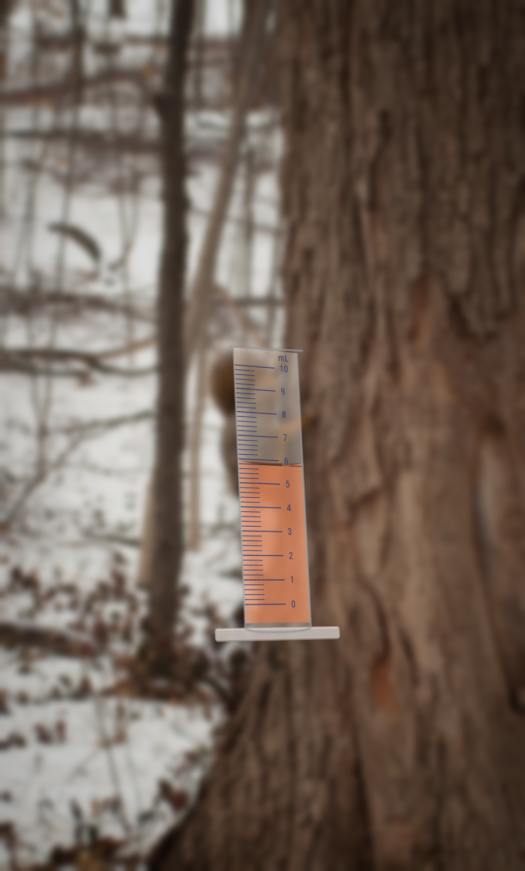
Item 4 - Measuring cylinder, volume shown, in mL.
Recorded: 5.8 mL
